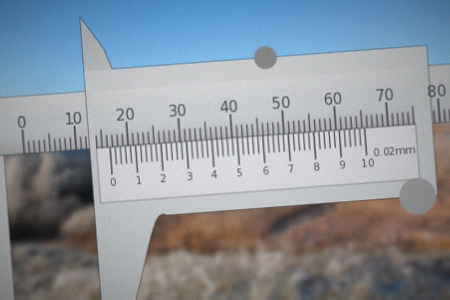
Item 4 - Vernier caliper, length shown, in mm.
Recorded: 16.5 mm
